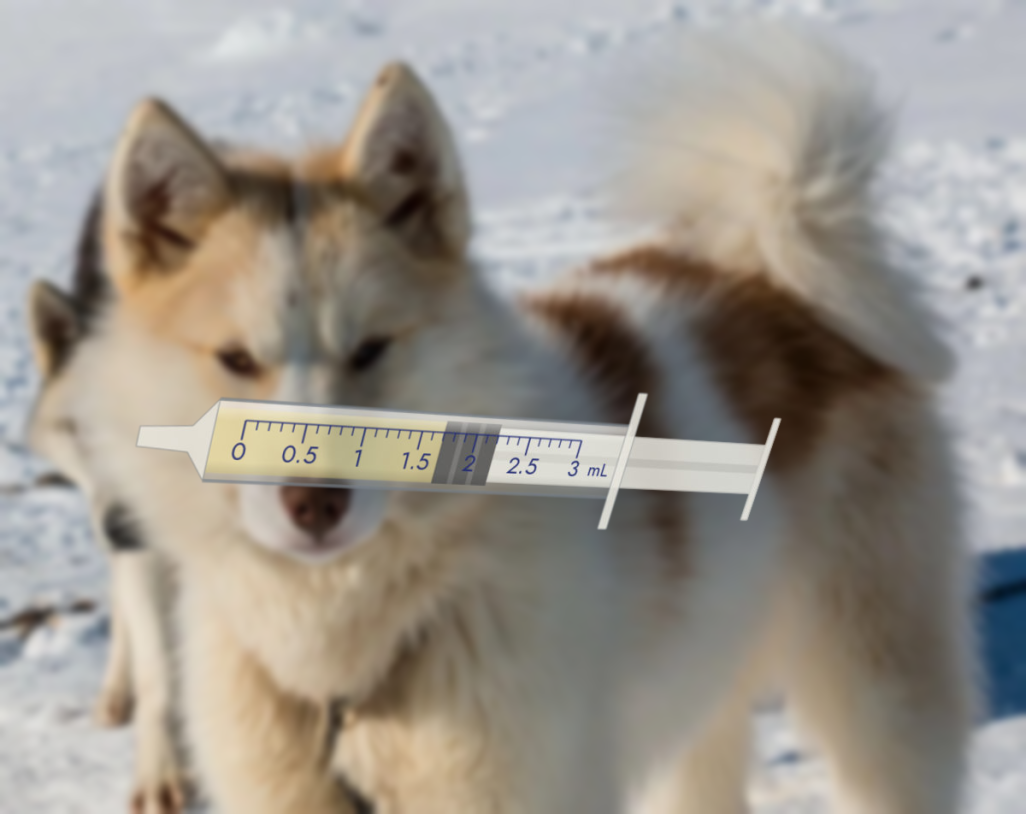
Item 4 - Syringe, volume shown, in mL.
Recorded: 1.7 mL
